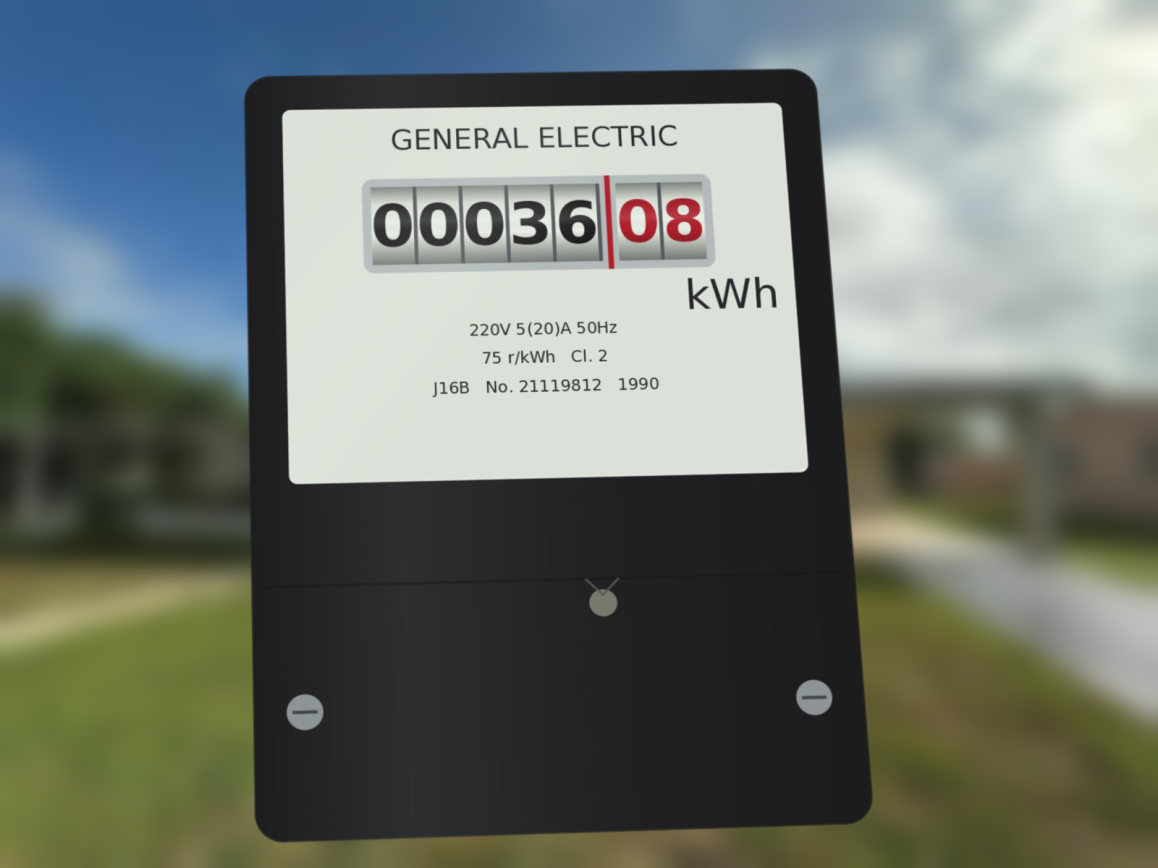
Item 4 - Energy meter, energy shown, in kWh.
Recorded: 36.08 kWh
